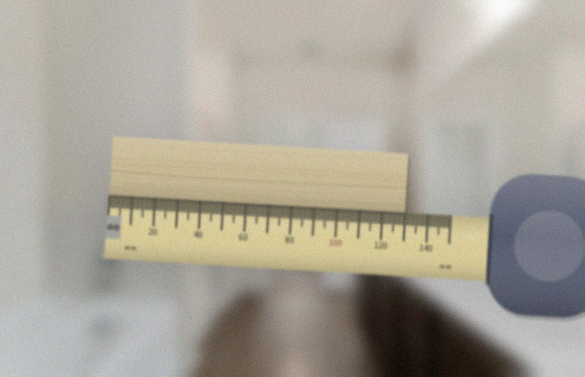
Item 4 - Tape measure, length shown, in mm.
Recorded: 130 mm
